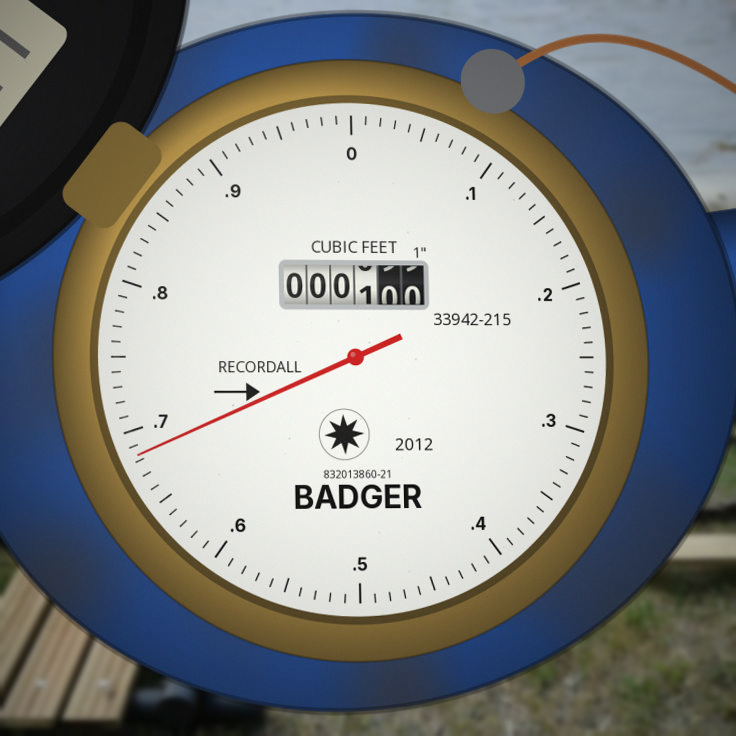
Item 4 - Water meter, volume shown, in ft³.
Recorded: 99.68 ft³
